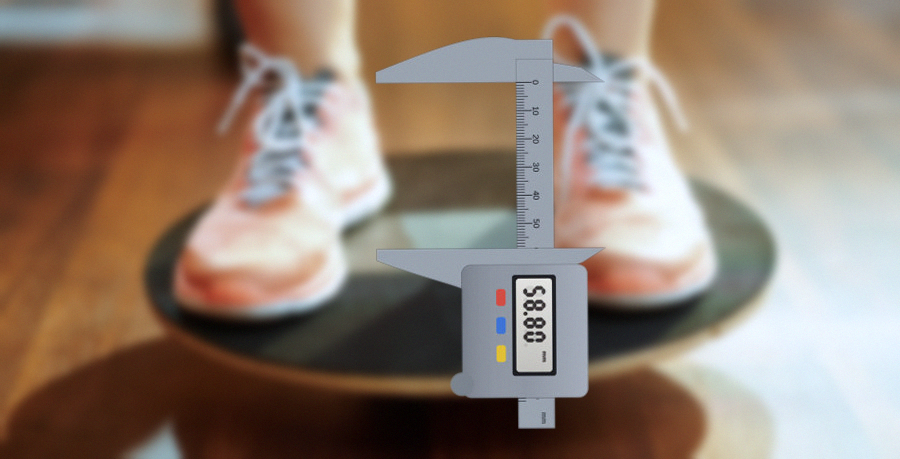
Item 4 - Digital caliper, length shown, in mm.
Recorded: 58.80 mm
